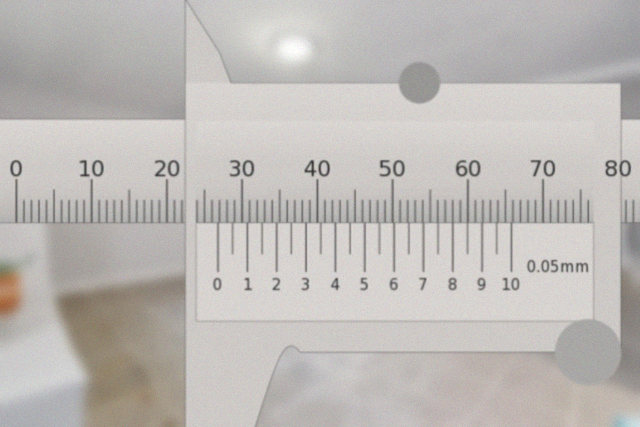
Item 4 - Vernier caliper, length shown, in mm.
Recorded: 26.8 mm
